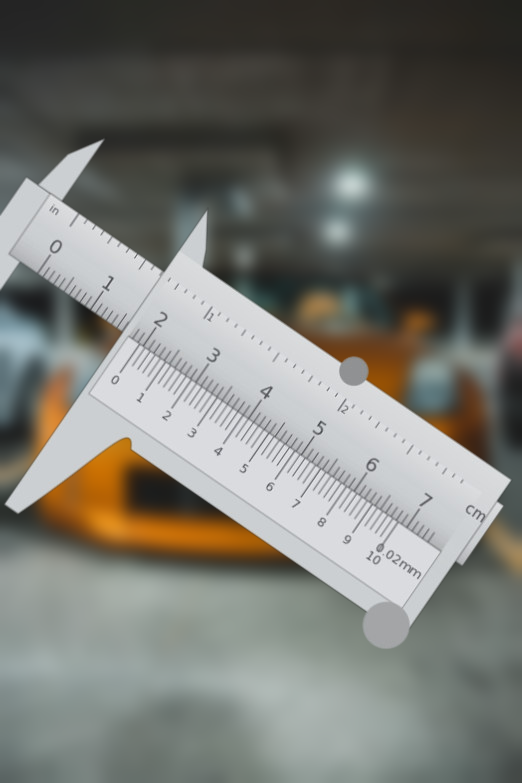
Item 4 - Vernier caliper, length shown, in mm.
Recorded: 19.4 mm
